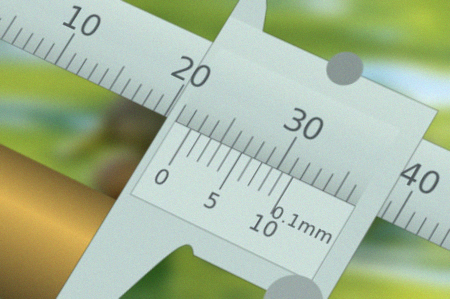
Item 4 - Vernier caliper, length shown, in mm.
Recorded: 22.4 mm
